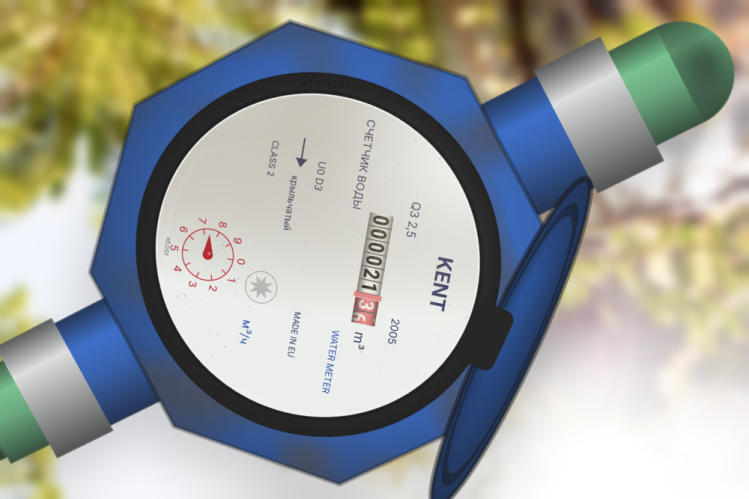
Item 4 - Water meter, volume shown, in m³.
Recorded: 21.357 m³
